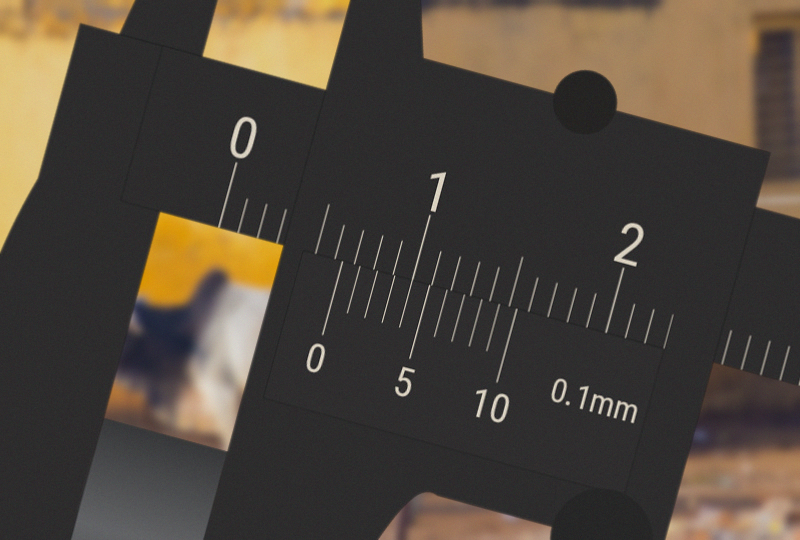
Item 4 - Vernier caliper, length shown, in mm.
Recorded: 6.4 mm
